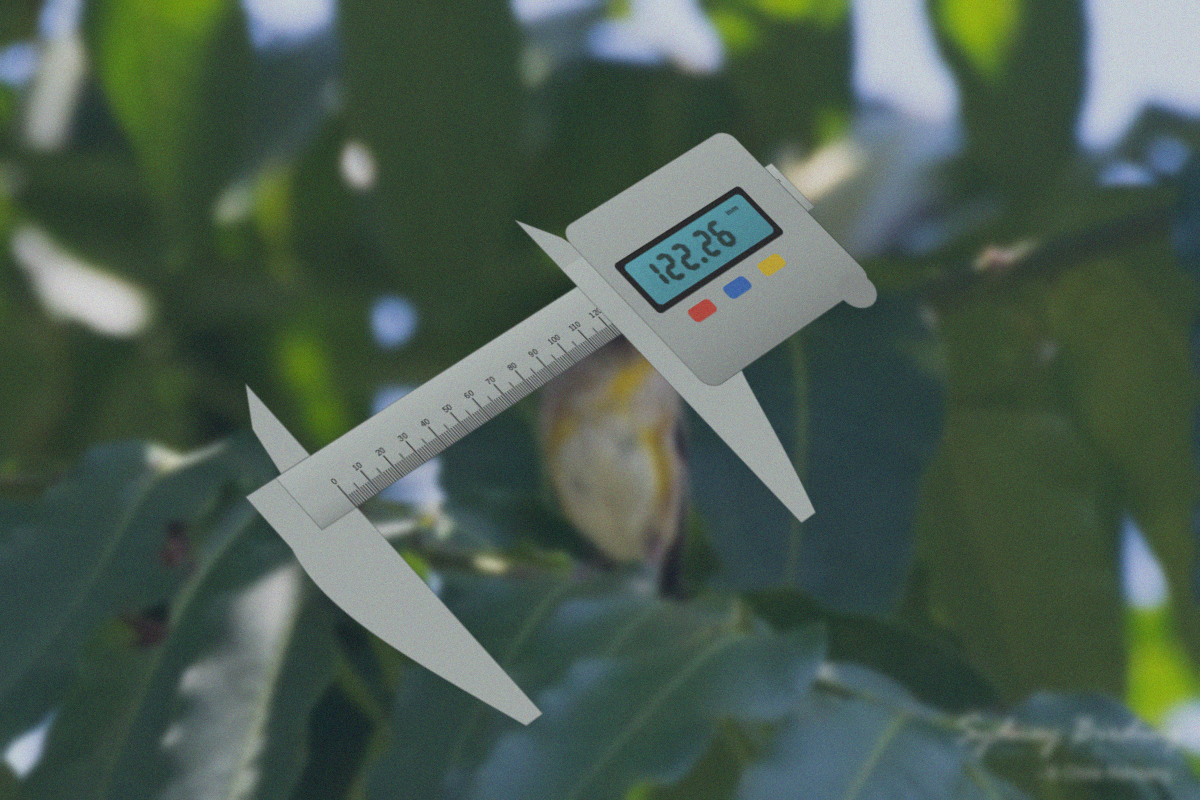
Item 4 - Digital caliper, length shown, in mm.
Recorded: 122.26 mm
